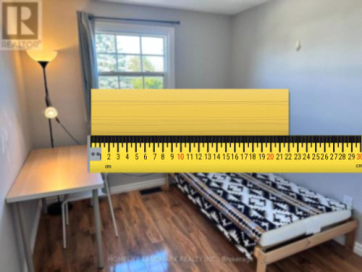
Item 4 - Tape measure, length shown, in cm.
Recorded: 22 cm
